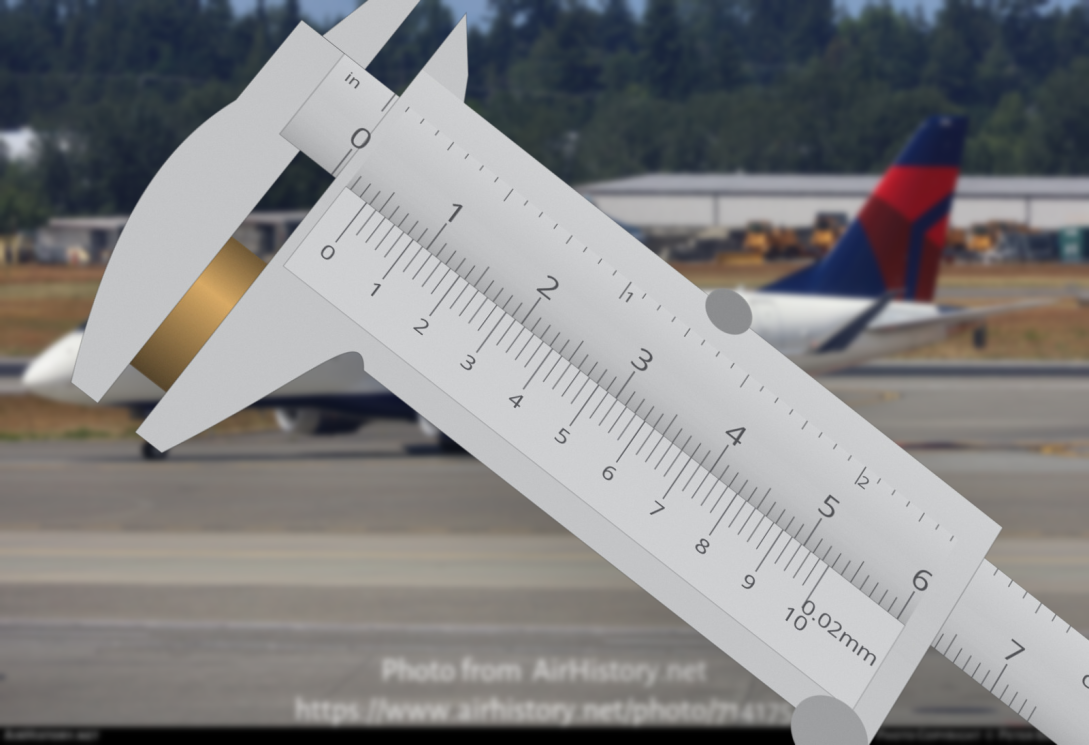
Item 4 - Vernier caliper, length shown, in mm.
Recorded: 3.7 mm
